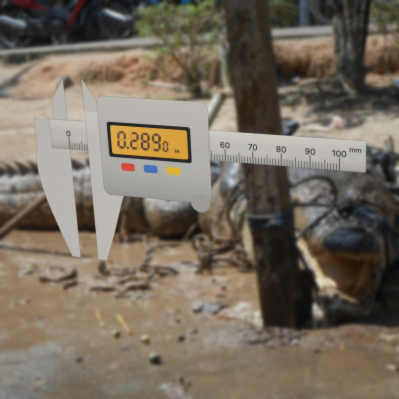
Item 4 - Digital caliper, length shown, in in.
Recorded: 0.2890 in
